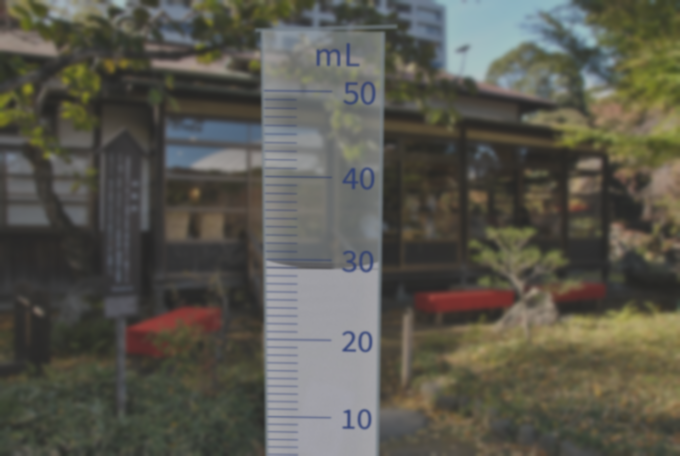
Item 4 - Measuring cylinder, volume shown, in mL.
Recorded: 29 mL
